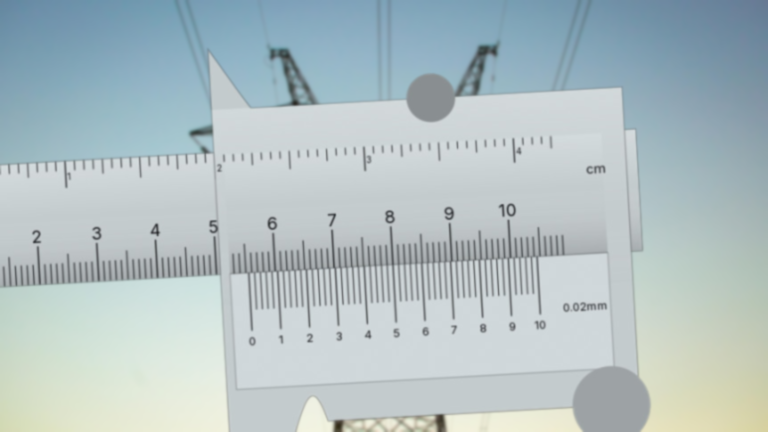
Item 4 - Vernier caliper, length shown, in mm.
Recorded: 55.5 mm
